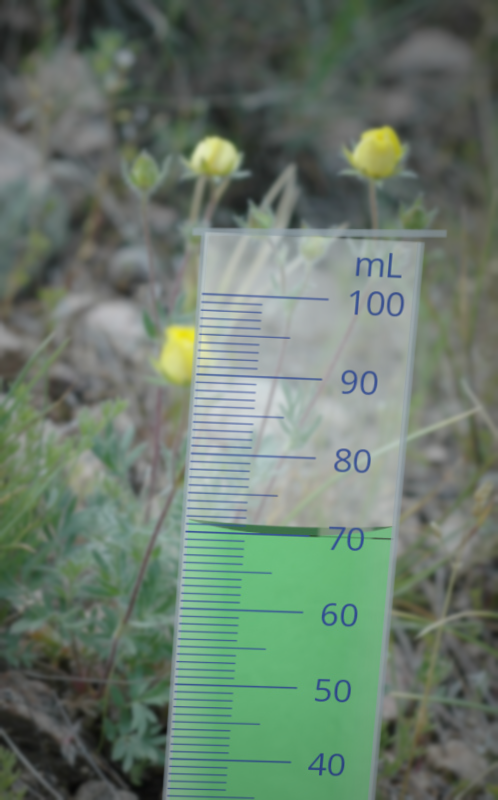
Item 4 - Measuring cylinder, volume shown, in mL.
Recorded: 70 mL
